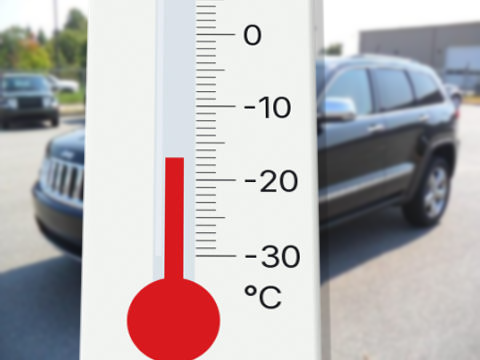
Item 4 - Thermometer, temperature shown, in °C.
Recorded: -17 °C
